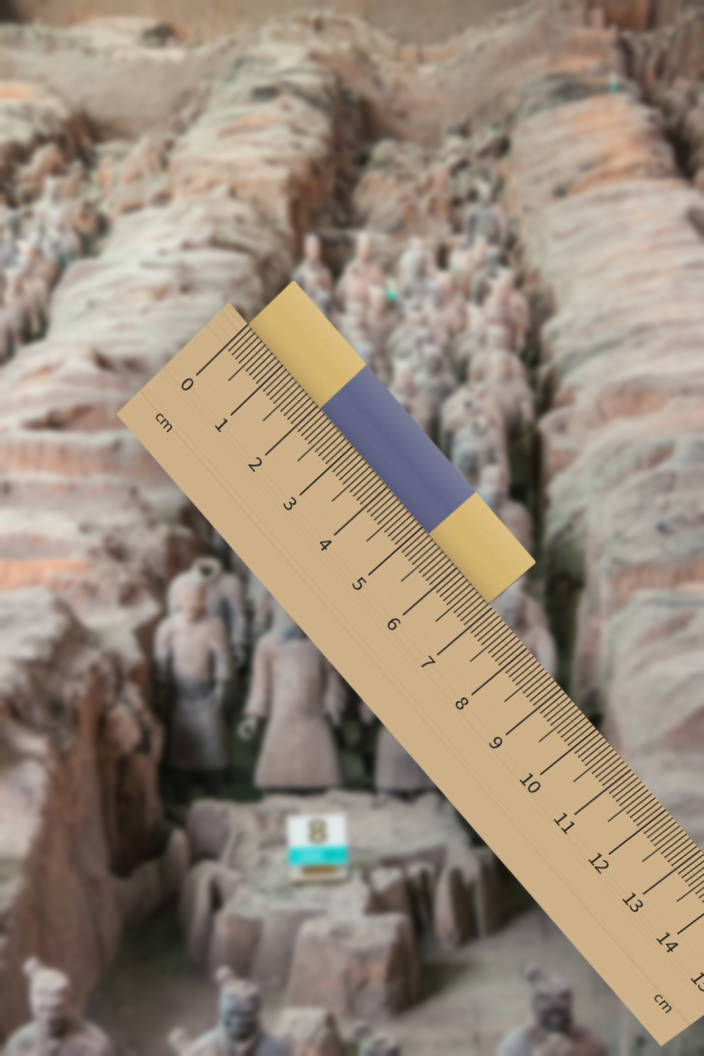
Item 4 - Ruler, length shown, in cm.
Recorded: 6.9 cm
